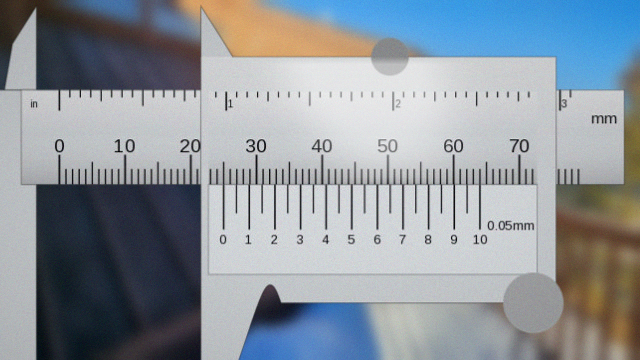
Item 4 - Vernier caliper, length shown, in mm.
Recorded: 25.0 mm
